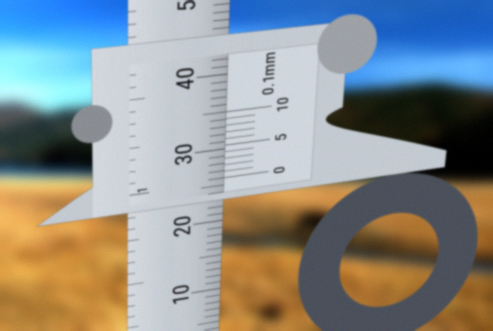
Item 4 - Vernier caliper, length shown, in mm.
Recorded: 26.0 mm
